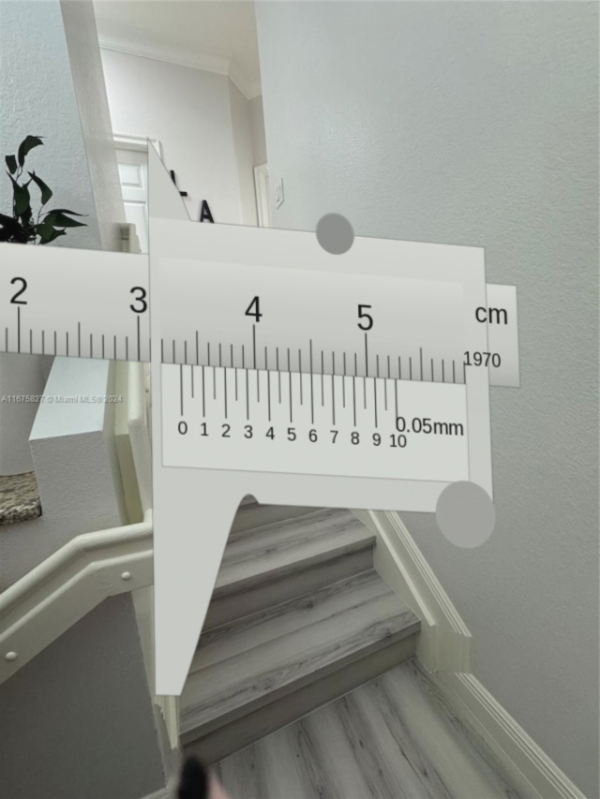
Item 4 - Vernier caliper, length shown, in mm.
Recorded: 33.6 mm
